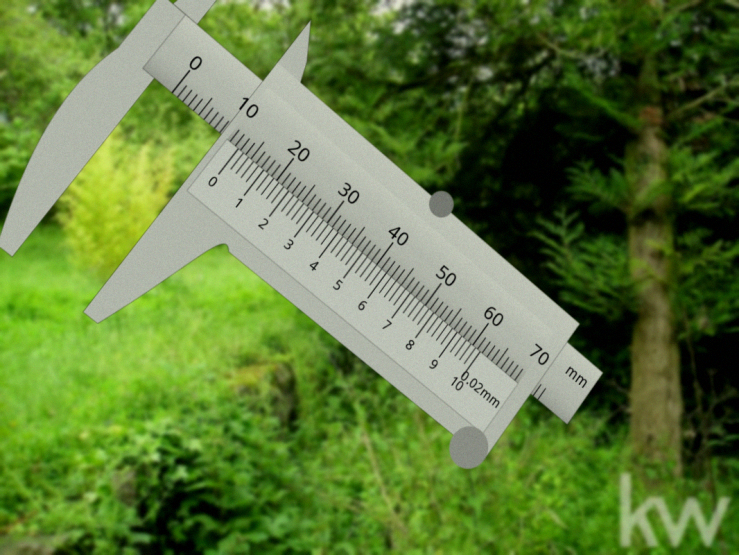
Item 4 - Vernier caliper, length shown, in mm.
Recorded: 12.6 mm
